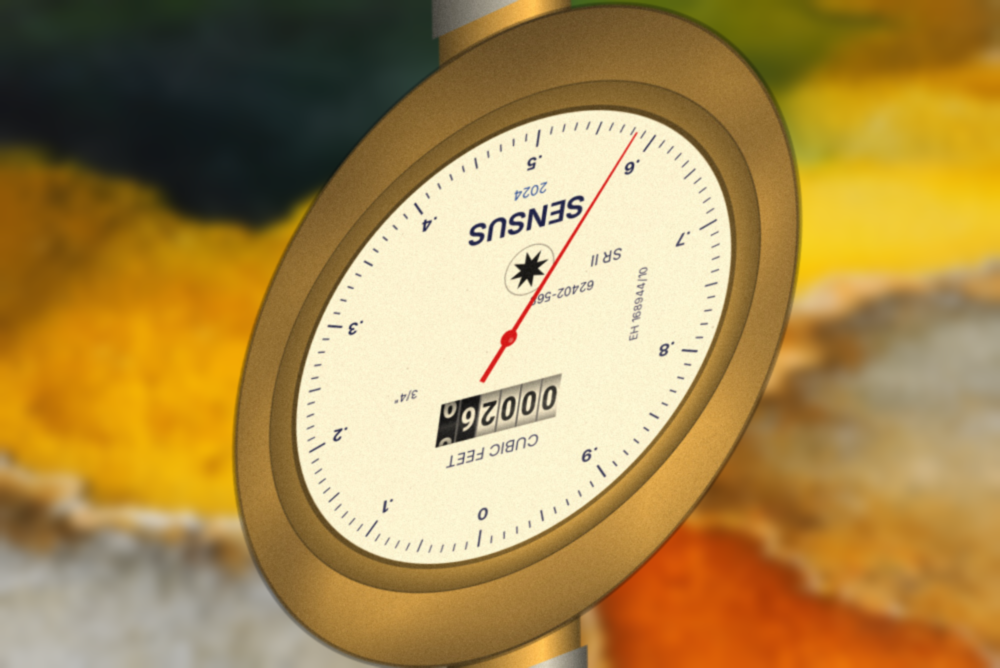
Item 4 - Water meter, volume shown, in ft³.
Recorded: 268.58 ft³
